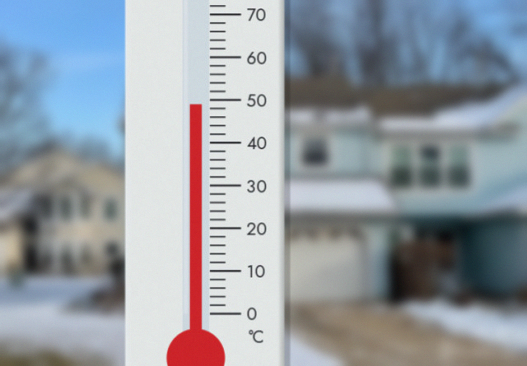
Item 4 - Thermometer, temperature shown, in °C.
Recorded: 49 °C
